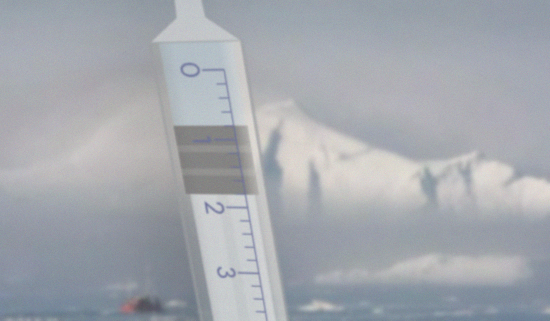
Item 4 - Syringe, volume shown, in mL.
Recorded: 0.8 mL
